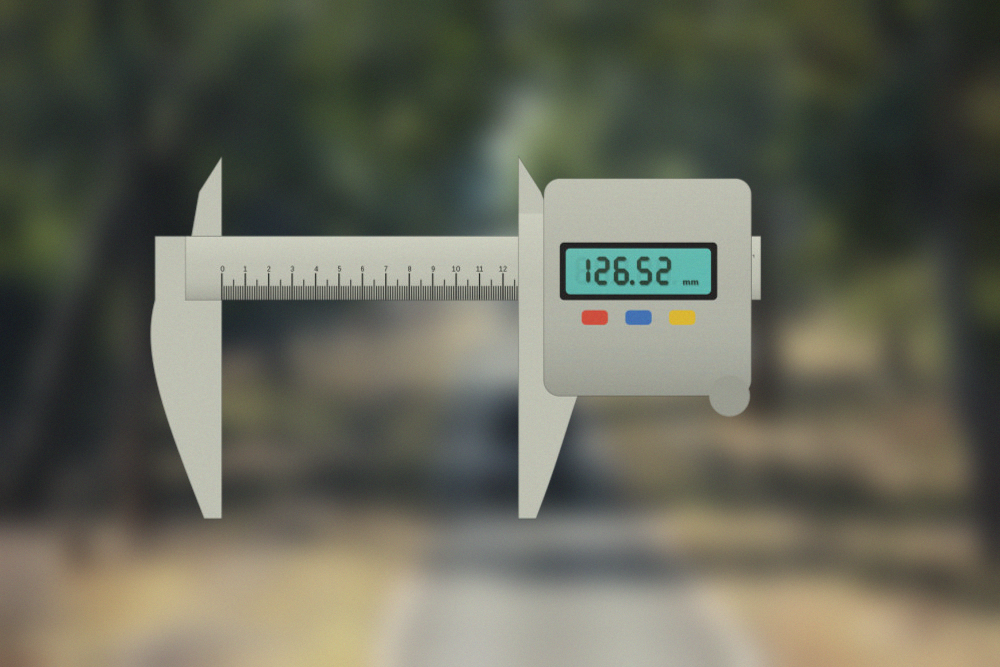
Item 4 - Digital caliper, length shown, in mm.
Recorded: 126.52 mm
